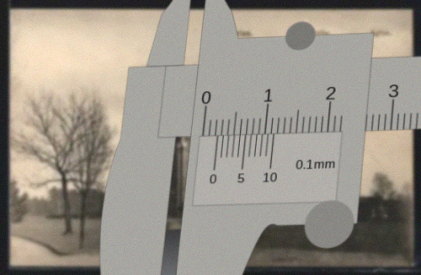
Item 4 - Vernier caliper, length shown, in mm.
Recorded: 2.4 mm
